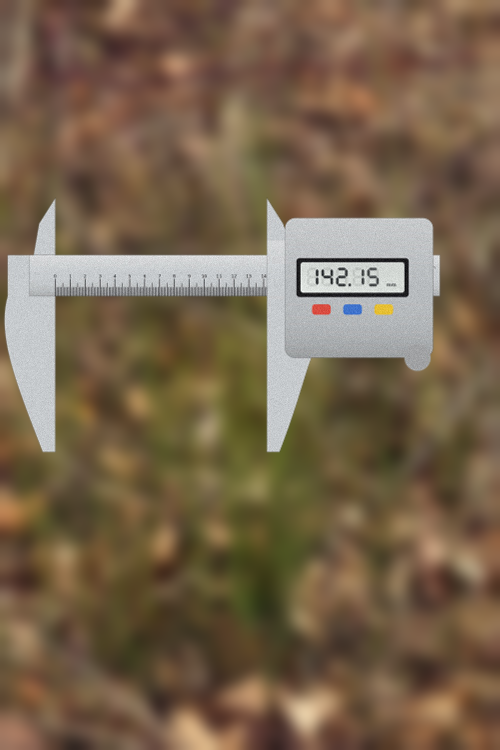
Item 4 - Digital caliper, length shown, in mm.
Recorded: 142.15 mm
